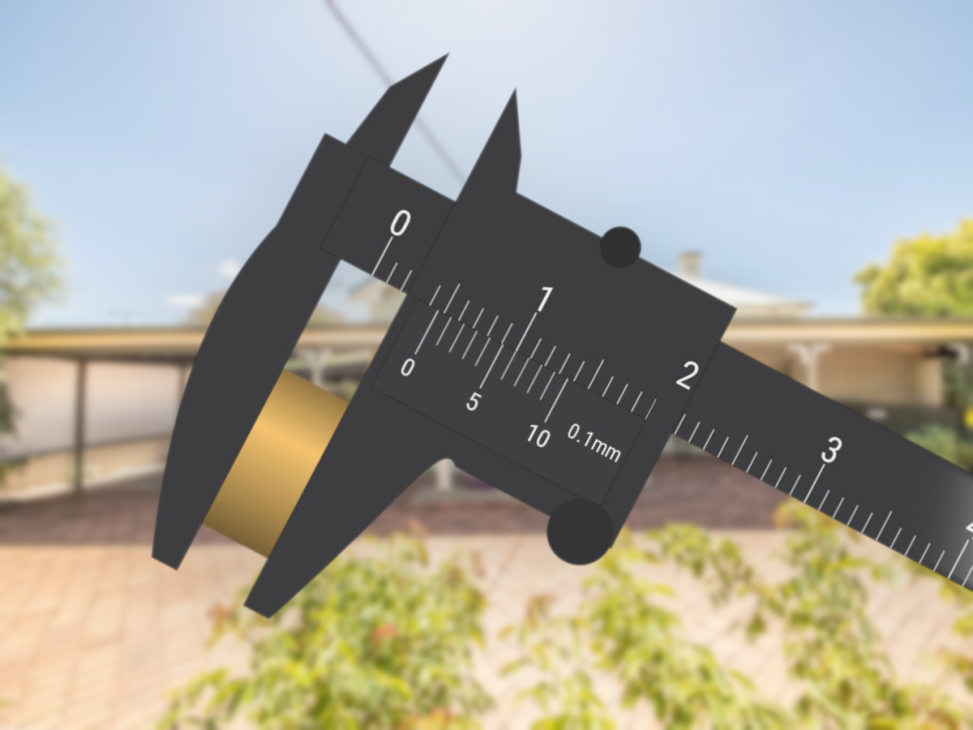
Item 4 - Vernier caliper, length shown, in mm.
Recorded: 4.6 mm
